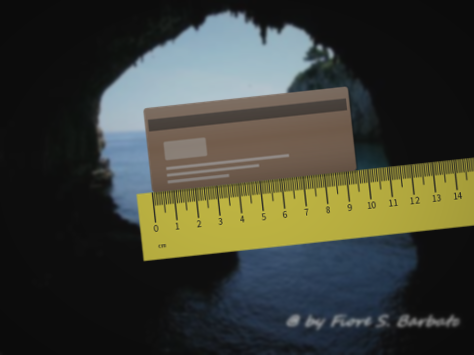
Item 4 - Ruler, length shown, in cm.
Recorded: 9.5 cm
